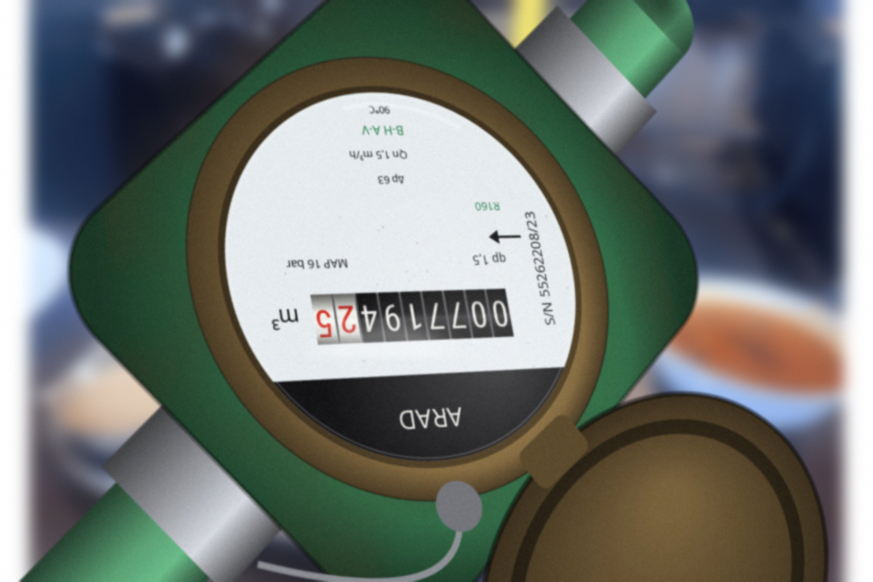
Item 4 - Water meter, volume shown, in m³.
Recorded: 77194.25 m³
